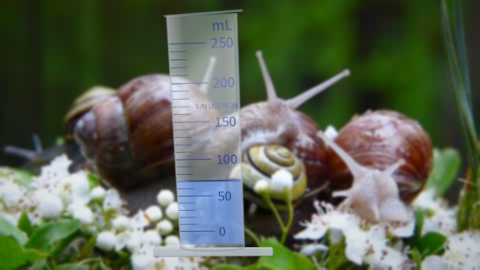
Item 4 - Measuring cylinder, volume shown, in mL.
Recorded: 70 mL
